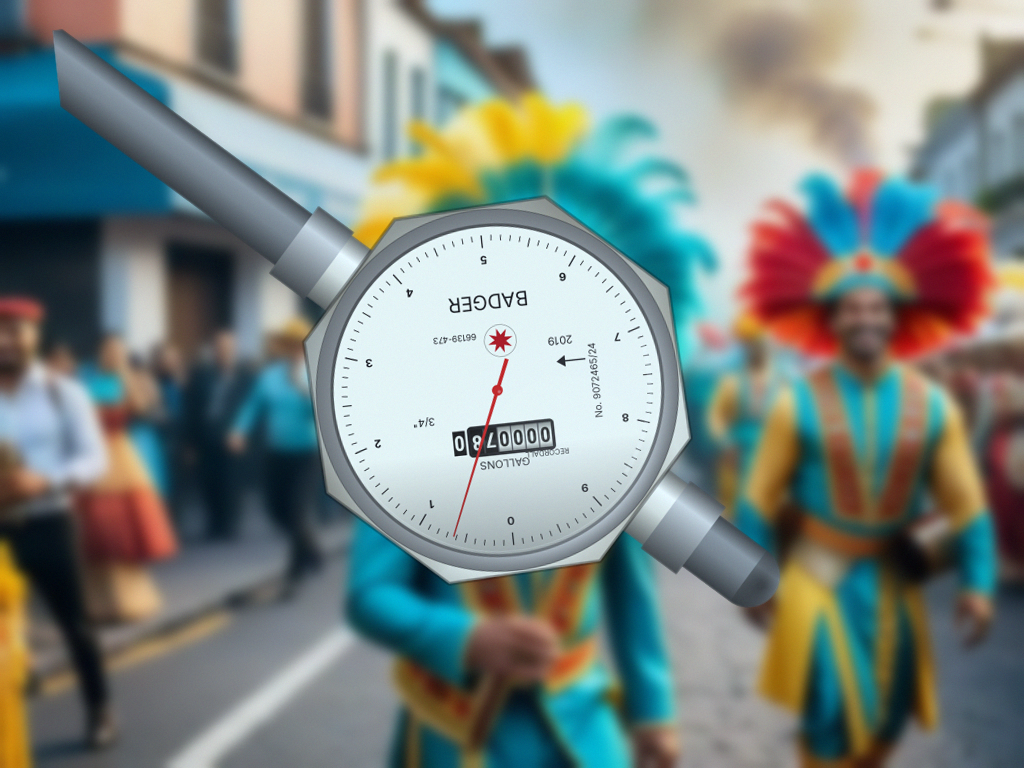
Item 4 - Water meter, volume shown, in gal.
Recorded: 780.6 gal
